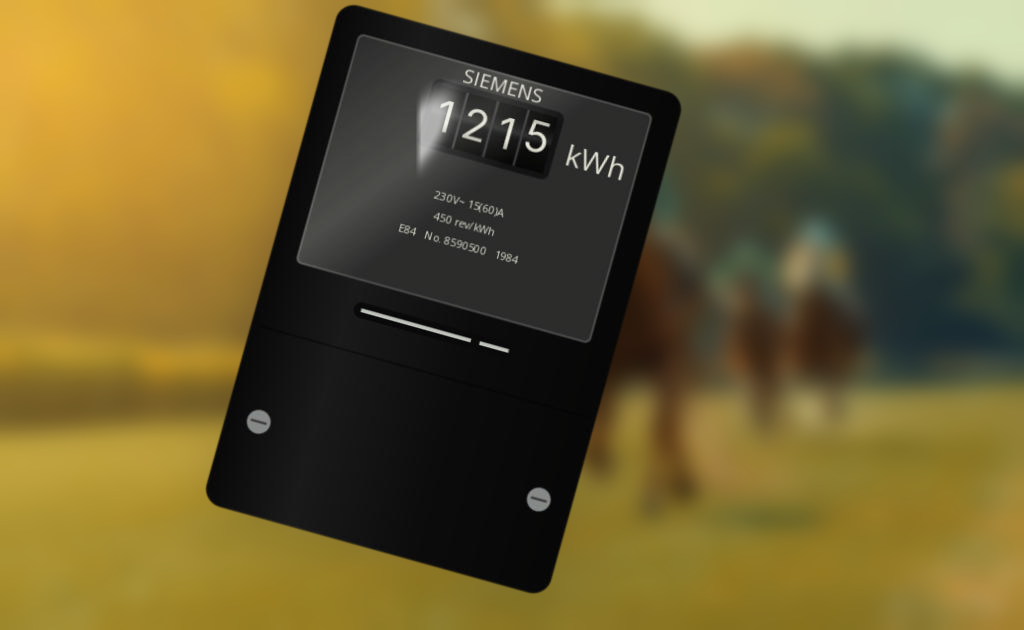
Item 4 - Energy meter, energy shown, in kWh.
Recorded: 1215 kWh
